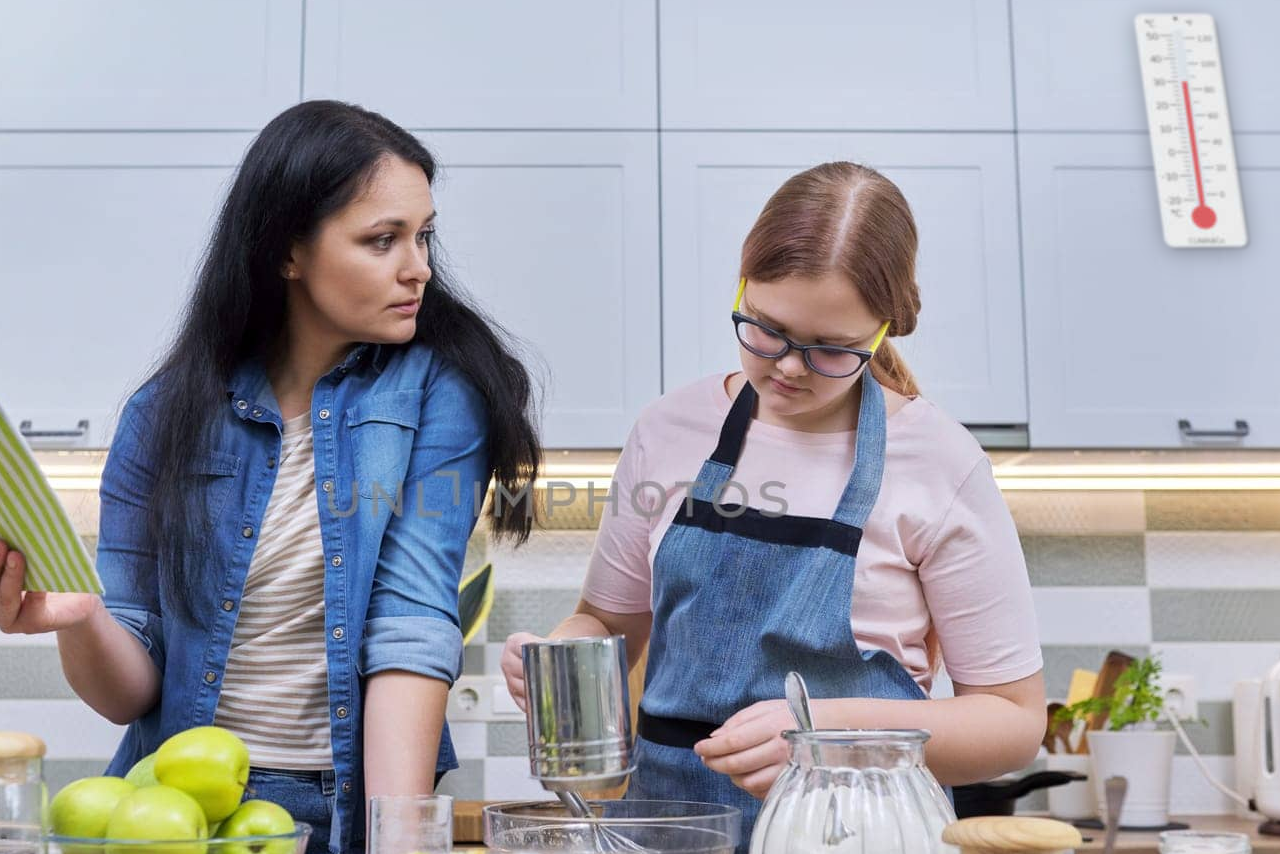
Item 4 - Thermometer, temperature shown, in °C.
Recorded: 30 °C
